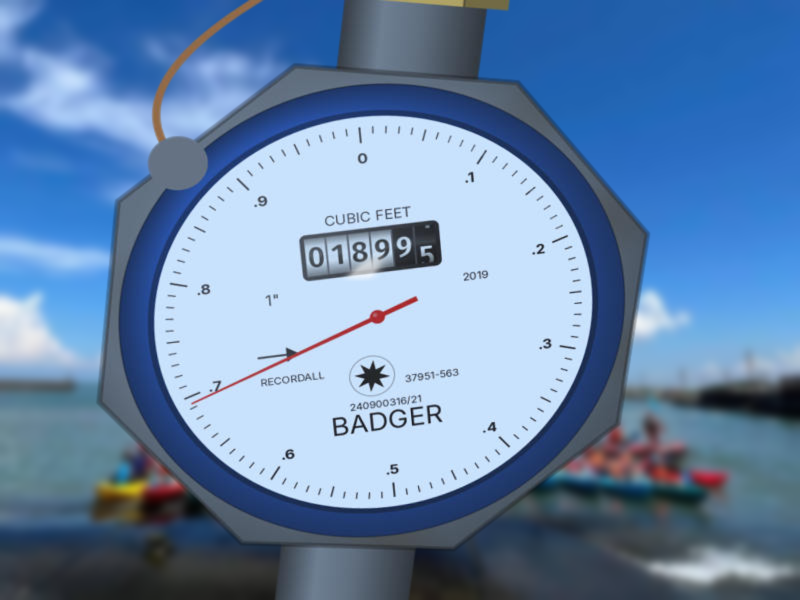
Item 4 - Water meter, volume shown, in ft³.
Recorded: 18994.69 ft³
